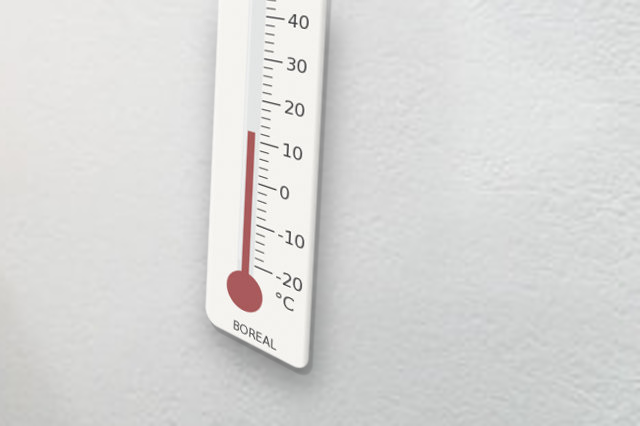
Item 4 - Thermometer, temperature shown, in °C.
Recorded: 12 °C
